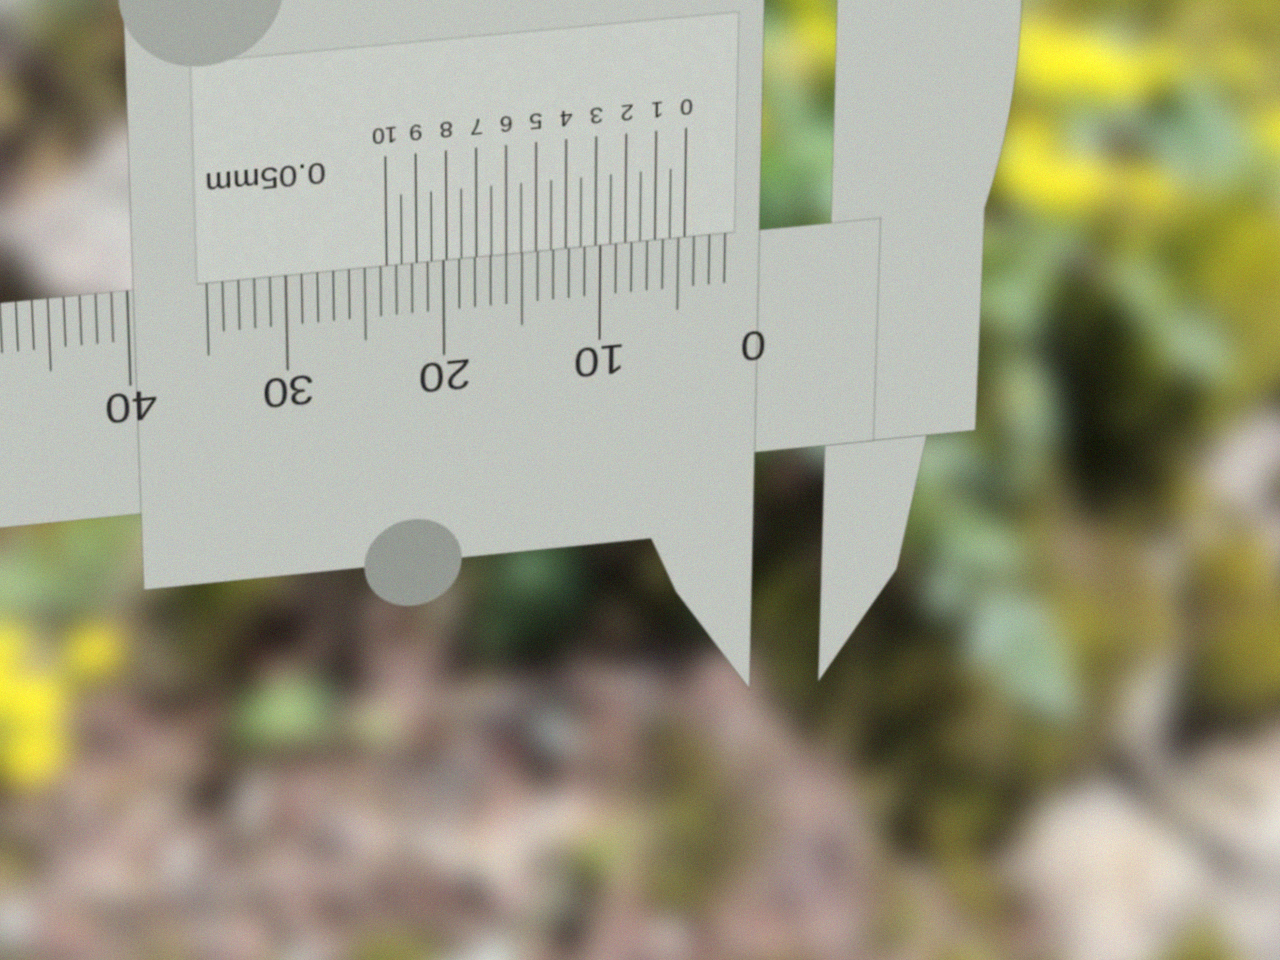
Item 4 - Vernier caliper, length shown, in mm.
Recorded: 4.6 mm
